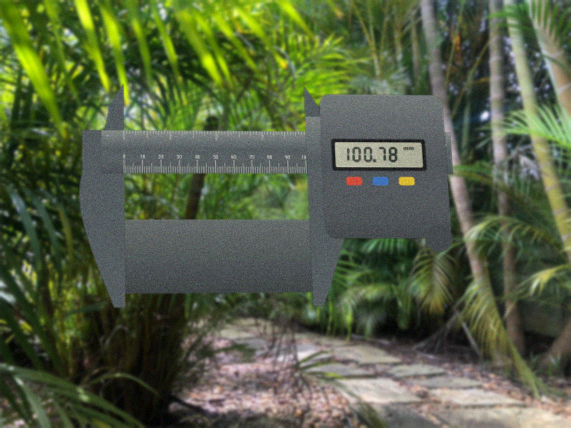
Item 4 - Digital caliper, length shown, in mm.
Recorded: 100.78 mm
